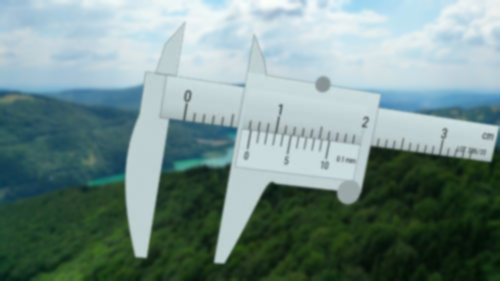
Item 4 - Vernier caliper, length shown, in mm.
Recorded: 7.2 mm
